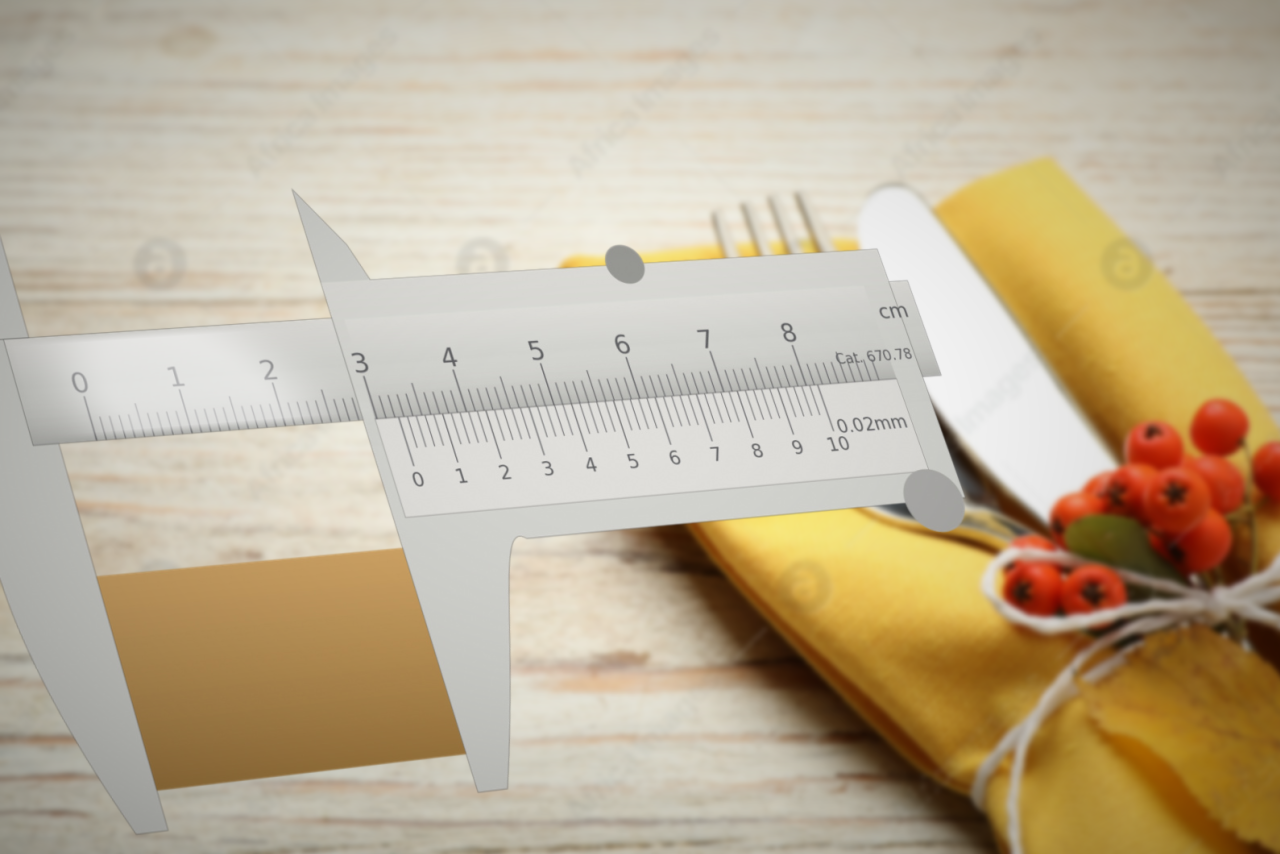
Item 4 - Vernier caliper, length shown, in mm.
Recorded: 32.4 mm
